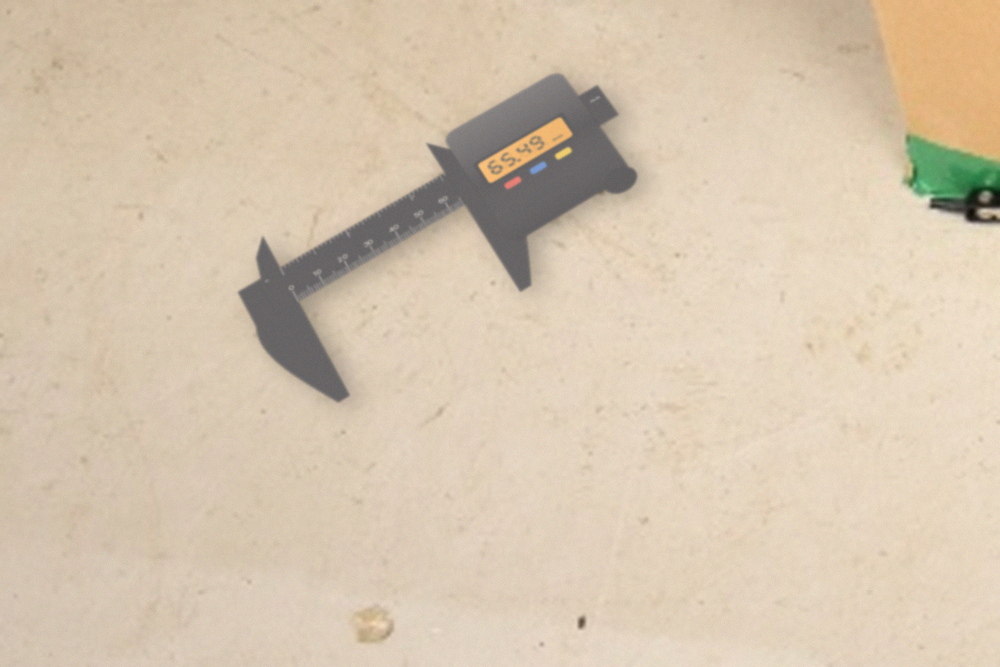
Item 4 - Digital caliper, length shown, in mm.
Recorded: 65.49 mm
